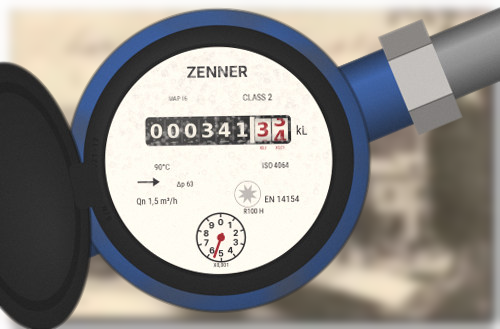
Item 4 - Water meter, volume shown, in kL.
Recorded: 341.335 kL
